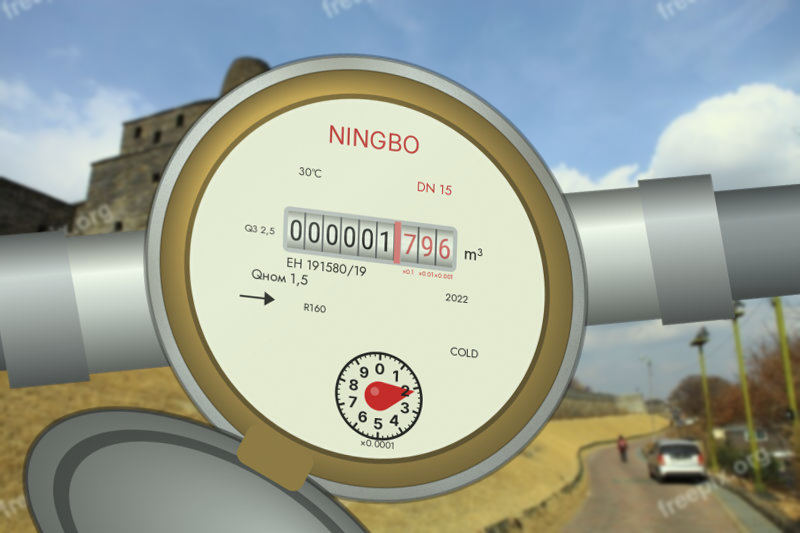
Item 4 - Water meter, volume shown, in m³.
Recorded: 1.7962 m³
